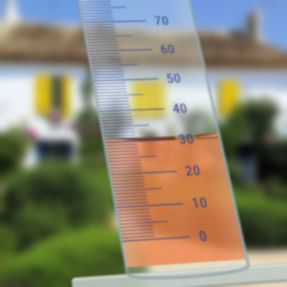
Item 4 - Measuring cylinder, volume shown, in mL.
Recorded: 30 mL
